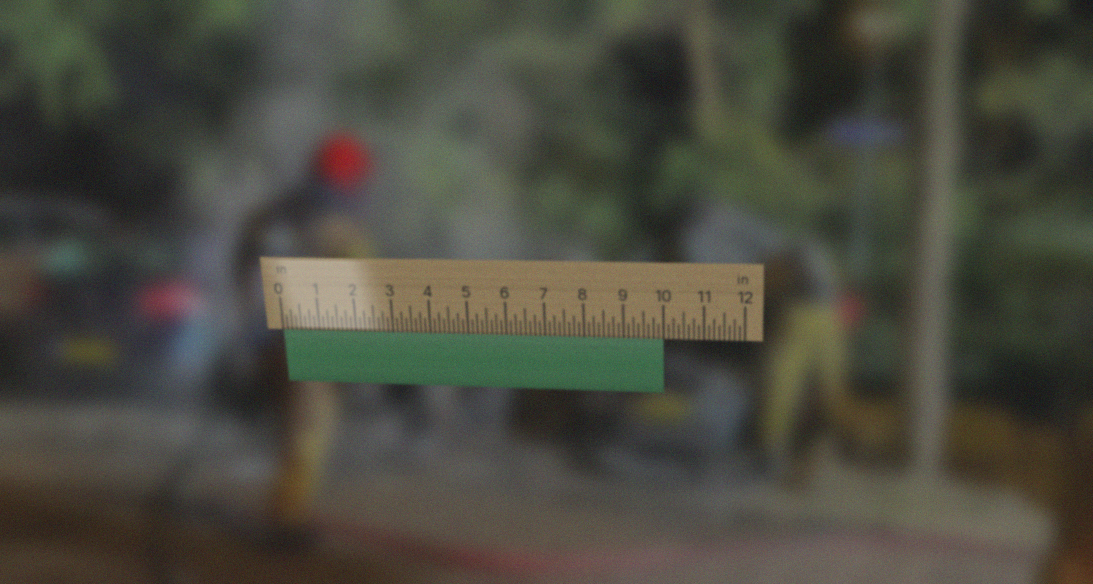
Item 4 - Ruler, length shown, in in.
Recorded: 10 in
